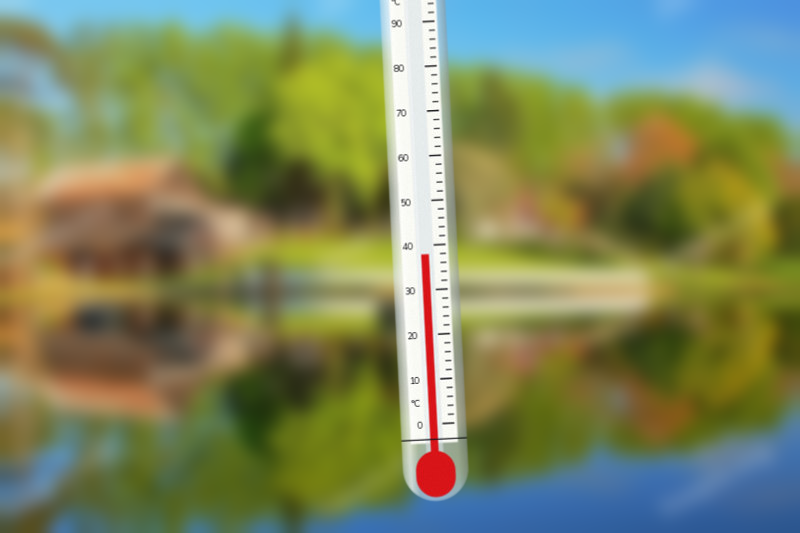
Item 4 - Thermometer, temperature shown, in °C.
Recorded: 38 °C
